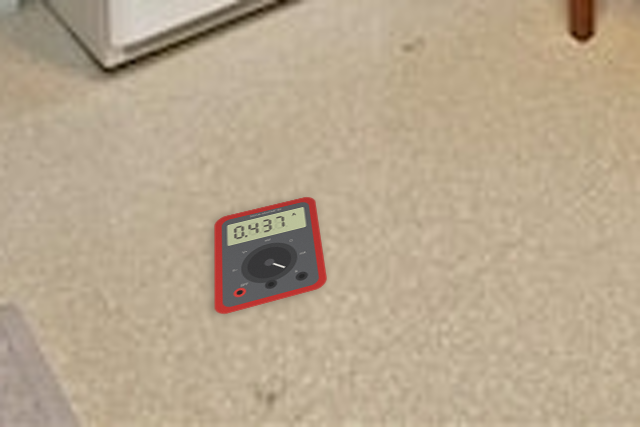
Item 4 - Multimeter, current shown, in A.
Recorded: 0.437 A
